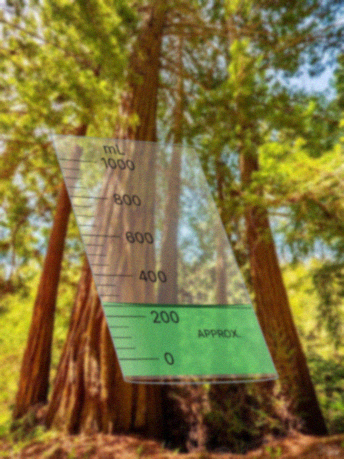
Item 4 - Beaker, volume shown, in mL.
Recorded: 250 mL
